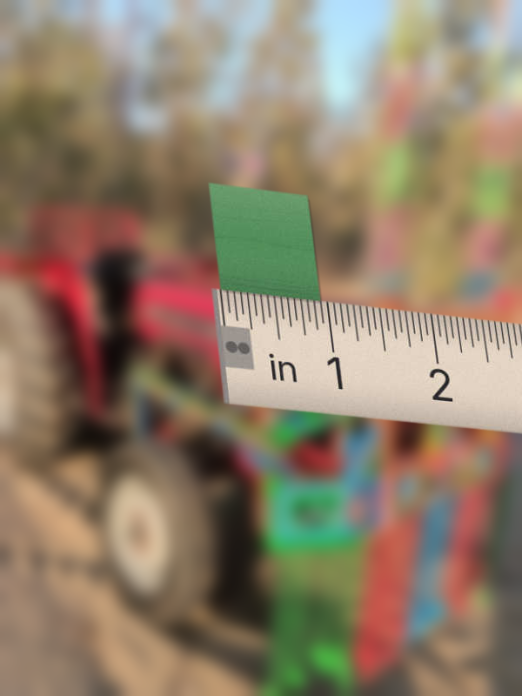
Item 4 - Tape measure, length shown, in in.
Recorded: 0.9375 in
